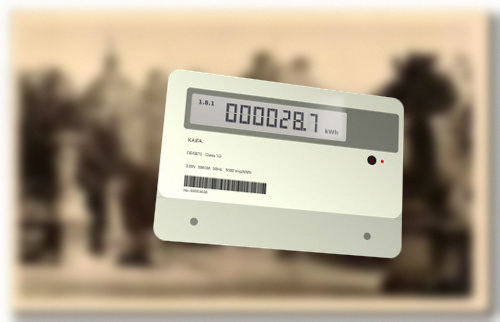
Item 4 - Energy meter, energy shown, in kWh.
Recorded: 28.7 kWh
